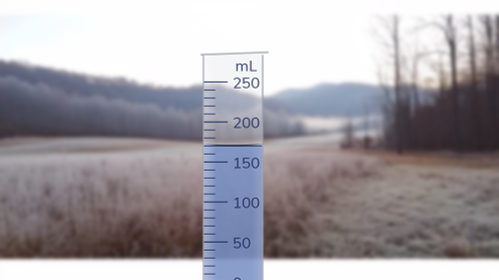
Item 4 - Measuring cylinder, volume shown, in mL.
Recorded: 170 mL
